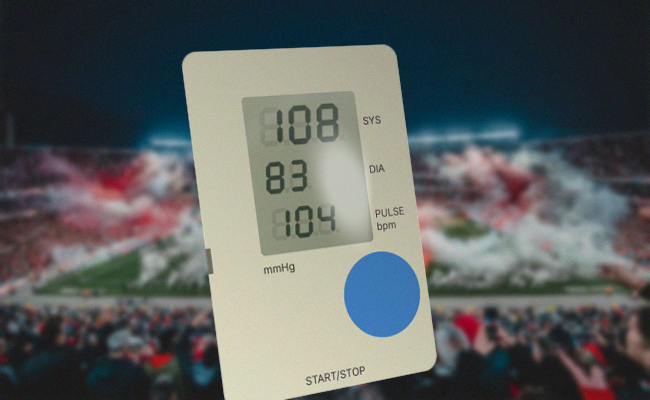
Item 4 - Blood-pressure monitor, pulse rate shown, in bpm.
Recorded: 104 bpm
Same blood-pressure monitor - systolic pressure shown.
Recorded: 108 mmHg
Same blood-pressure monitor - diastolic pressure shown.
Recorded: 83 mmHg
